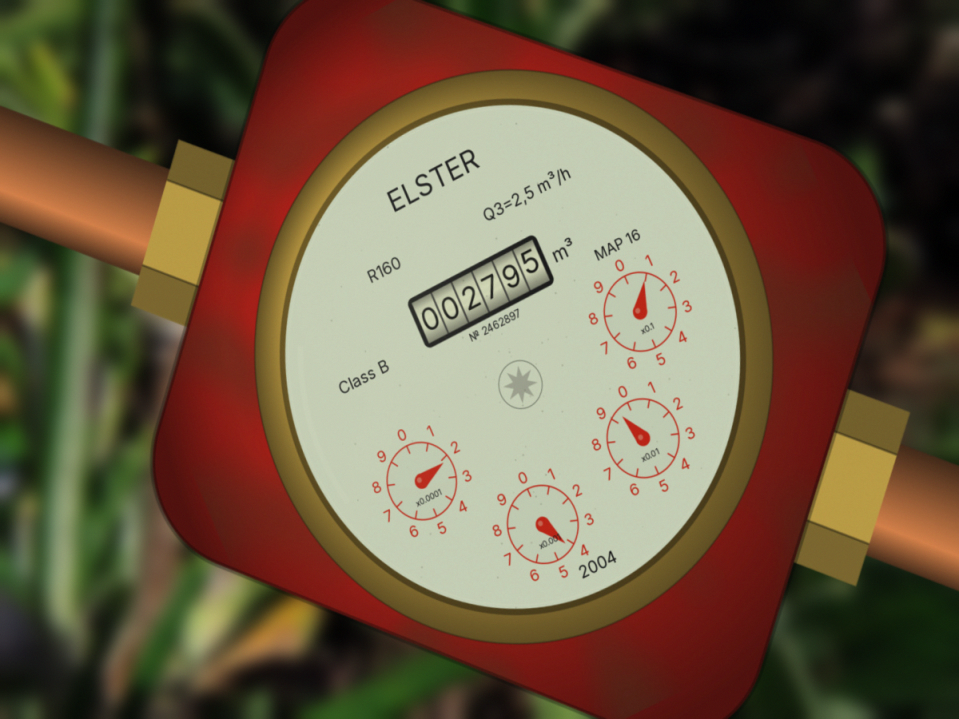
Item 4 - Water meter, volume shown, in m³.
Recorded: 2795.0942 m³
